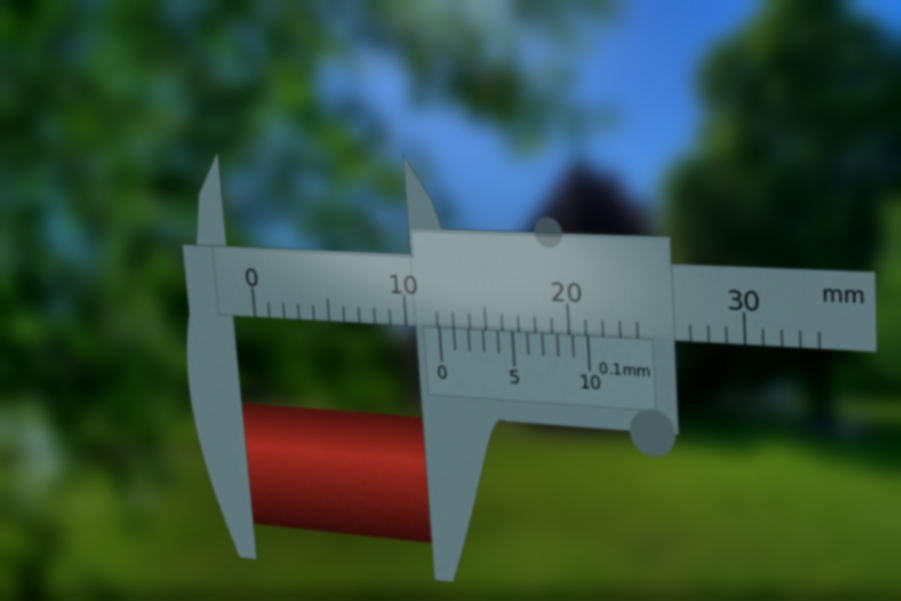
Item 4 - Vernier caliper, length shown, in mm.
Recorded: 12.1 mm
